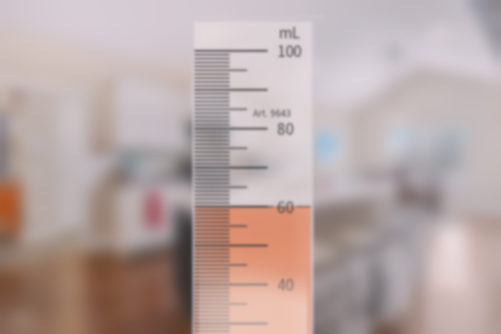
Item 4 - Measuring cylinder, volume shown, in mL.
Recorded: 60 mL
